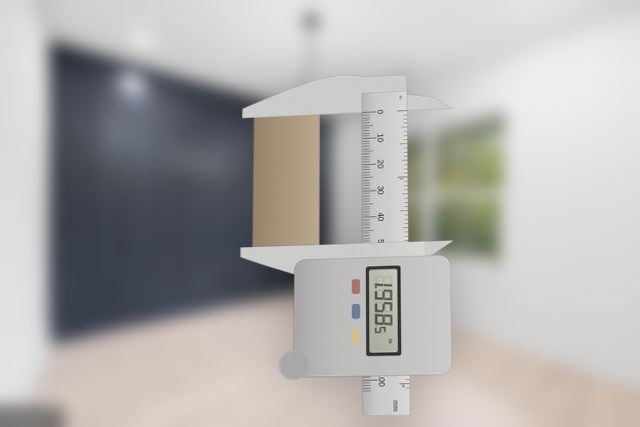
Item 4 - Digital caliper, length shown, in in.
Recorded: 1.9585 in
